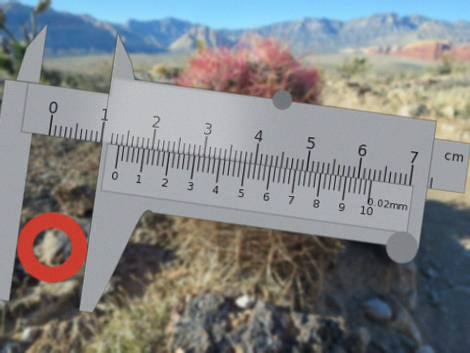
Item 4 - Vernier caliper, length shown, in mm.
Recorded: 13.5 mm
